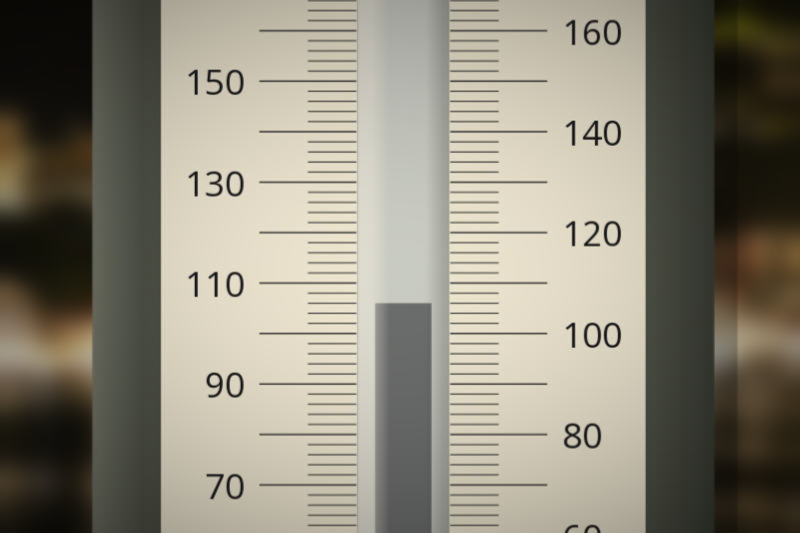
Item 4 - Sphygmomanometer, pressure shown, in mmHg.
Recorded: 106 mmHg
